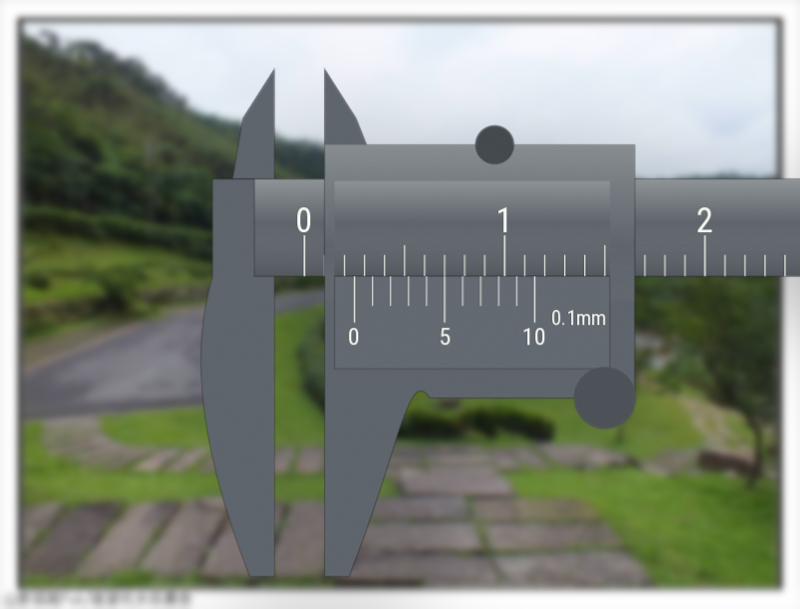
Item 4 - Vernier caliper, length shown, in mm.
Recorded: 2.5 mm
